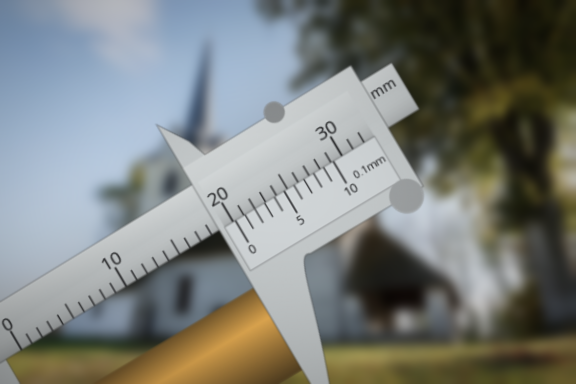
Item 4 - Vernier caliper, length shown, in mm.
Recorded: 20.2 mm
